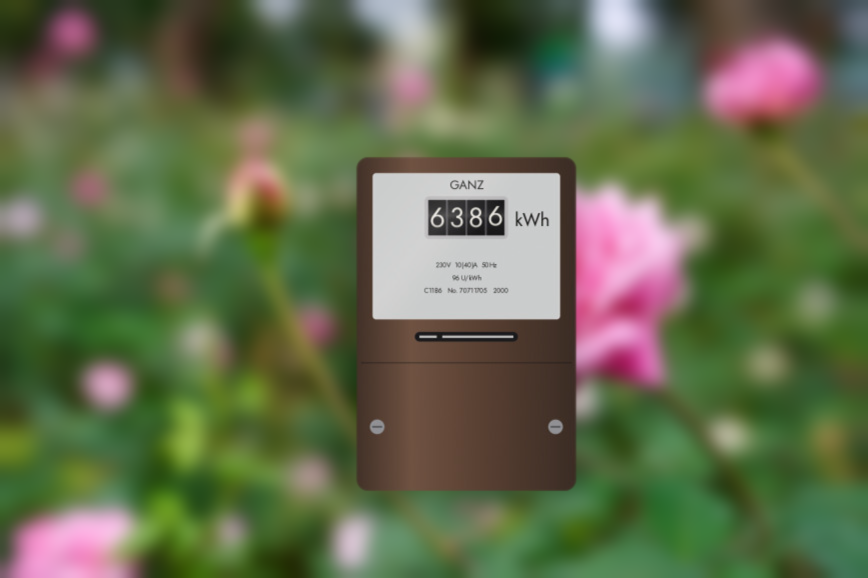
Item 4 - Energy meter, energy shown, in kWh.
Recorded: 6386 kWh
